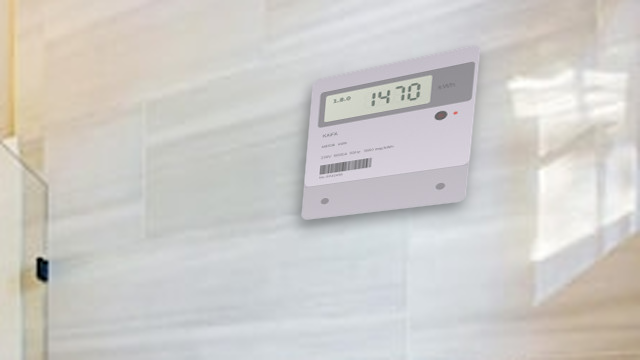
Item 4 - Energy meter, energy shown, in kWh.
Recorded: 1470 kWh
